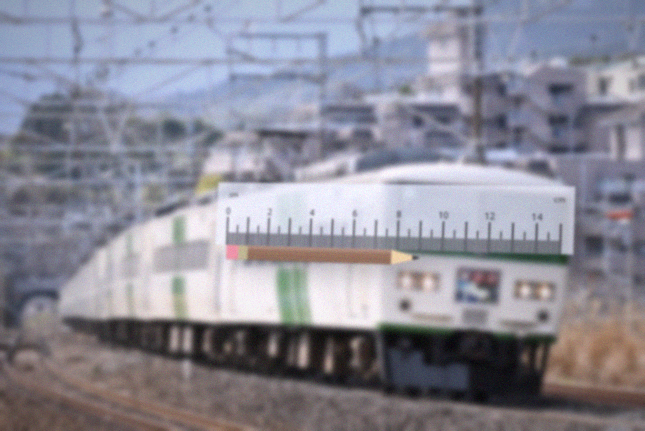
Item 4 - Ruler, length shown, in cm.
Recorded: 9 cm
